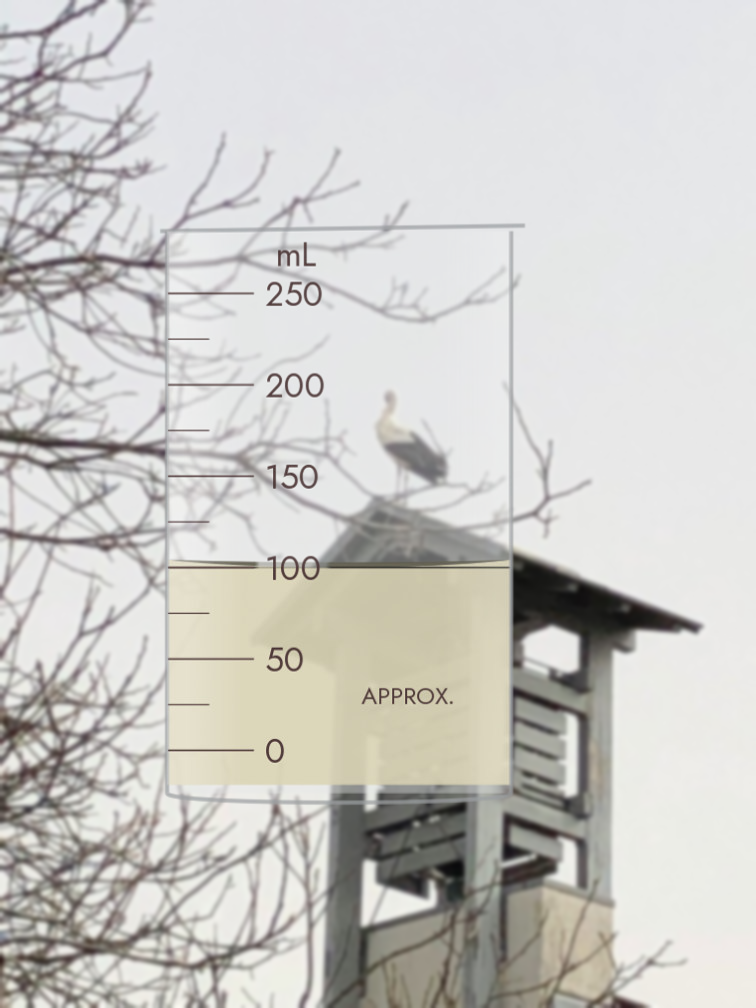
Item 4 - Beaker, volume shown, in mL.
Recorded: 100 mL
